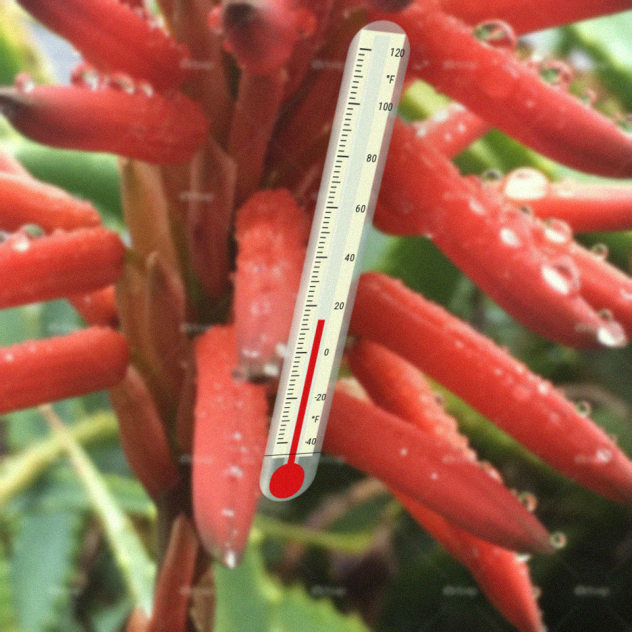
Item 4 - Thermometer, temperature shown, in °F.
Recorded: 14 °F
